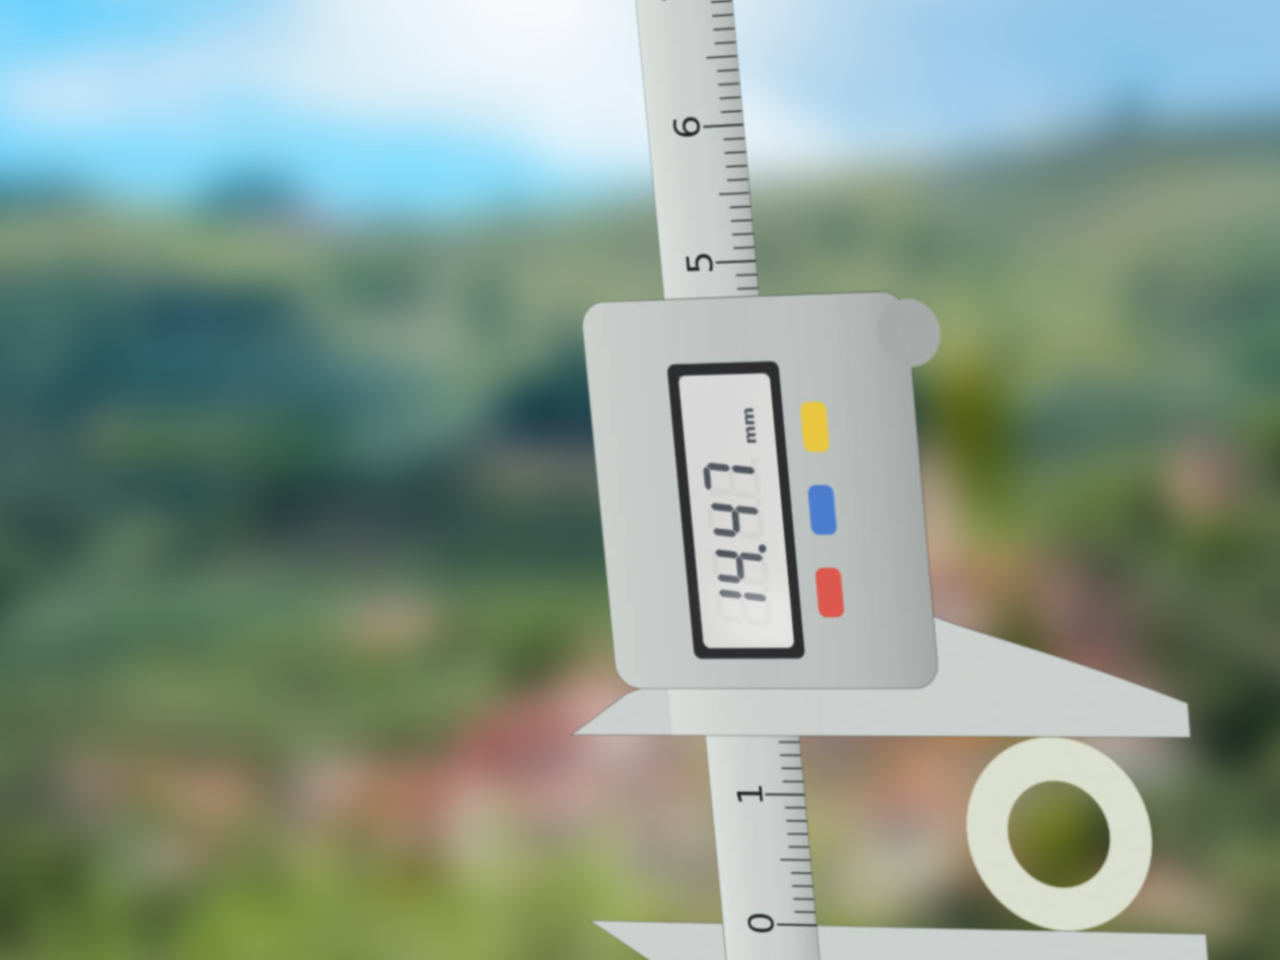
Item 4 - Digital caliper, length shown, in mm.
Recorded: 14.47 mm
